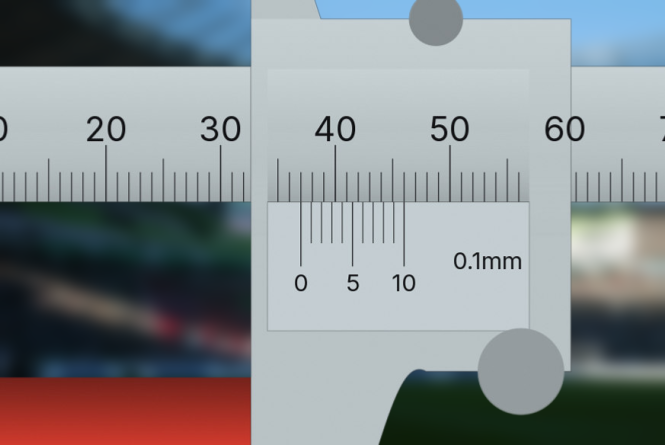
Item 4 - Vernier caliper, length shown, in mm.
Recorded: 37.0 mm
